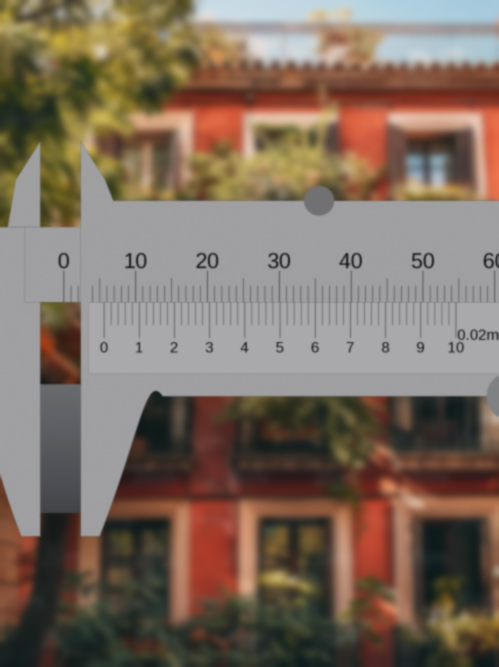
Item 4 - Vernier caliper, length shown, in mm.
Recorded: 5.6 mm
